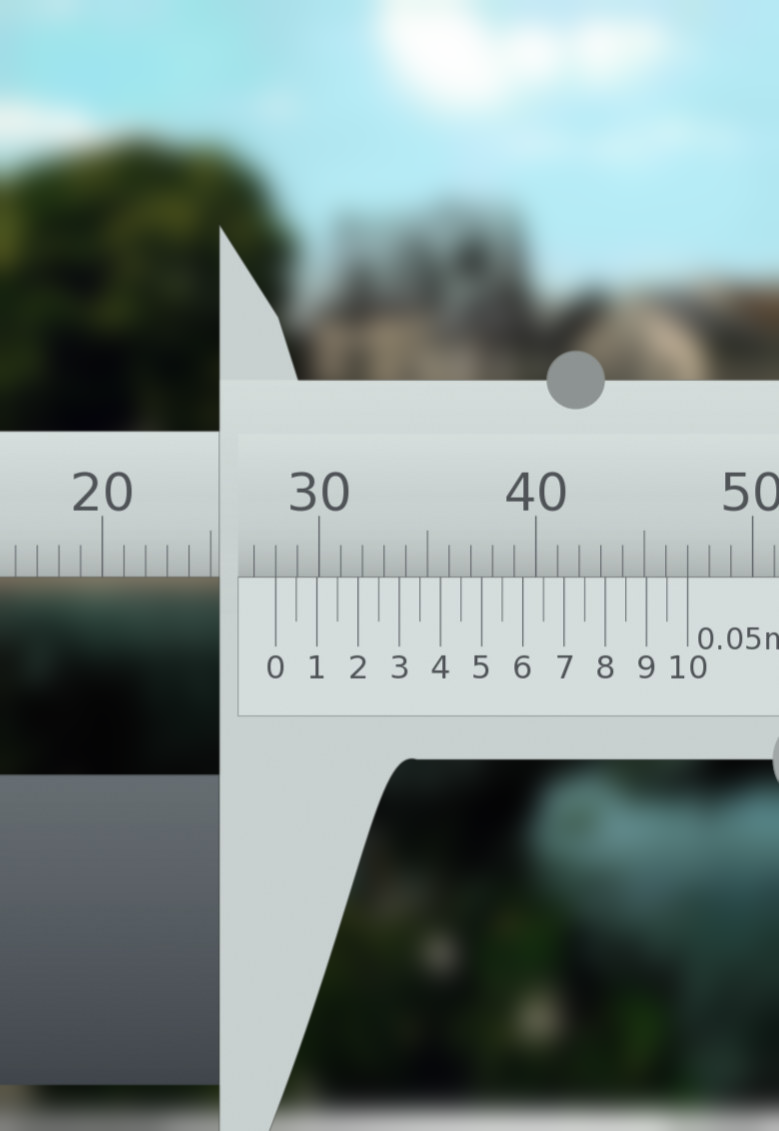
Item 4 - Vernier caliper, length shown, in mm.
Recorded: 28.0 mm
